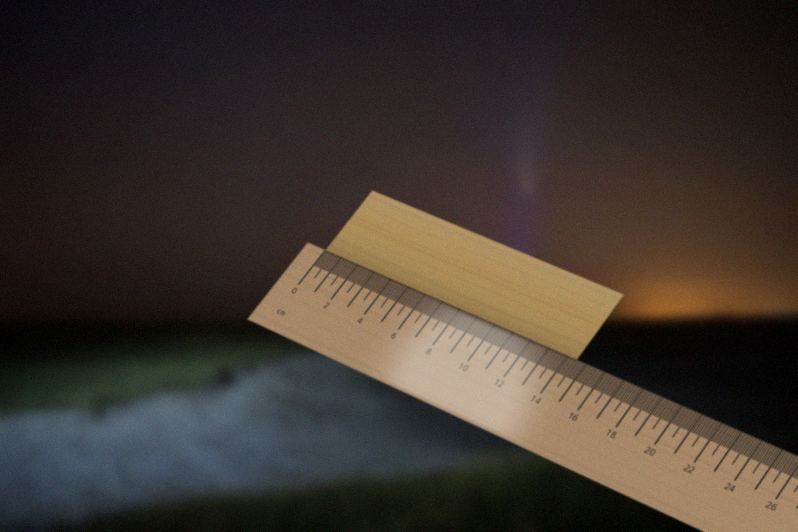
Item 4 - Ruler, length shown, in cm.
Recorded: 14.5 cm
